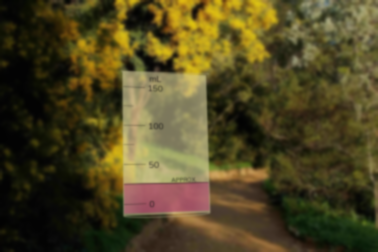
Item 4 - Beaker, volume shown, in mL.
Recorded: 25 mL
